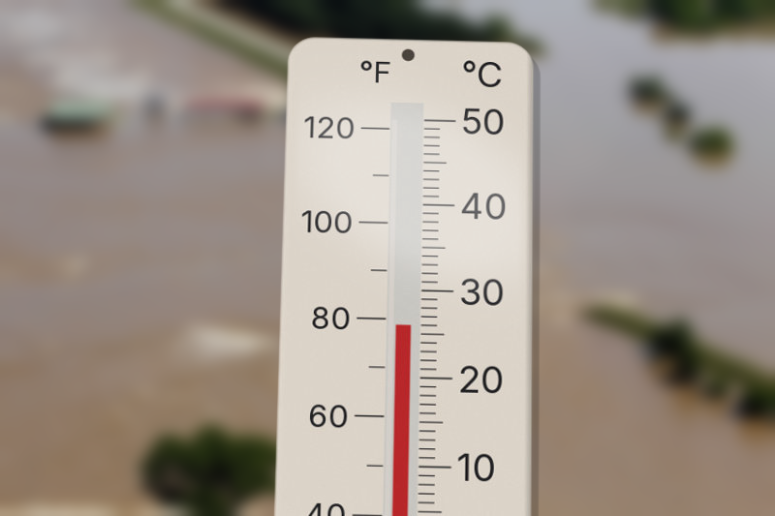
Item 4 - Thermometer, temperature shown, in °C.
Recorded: 26 °C
